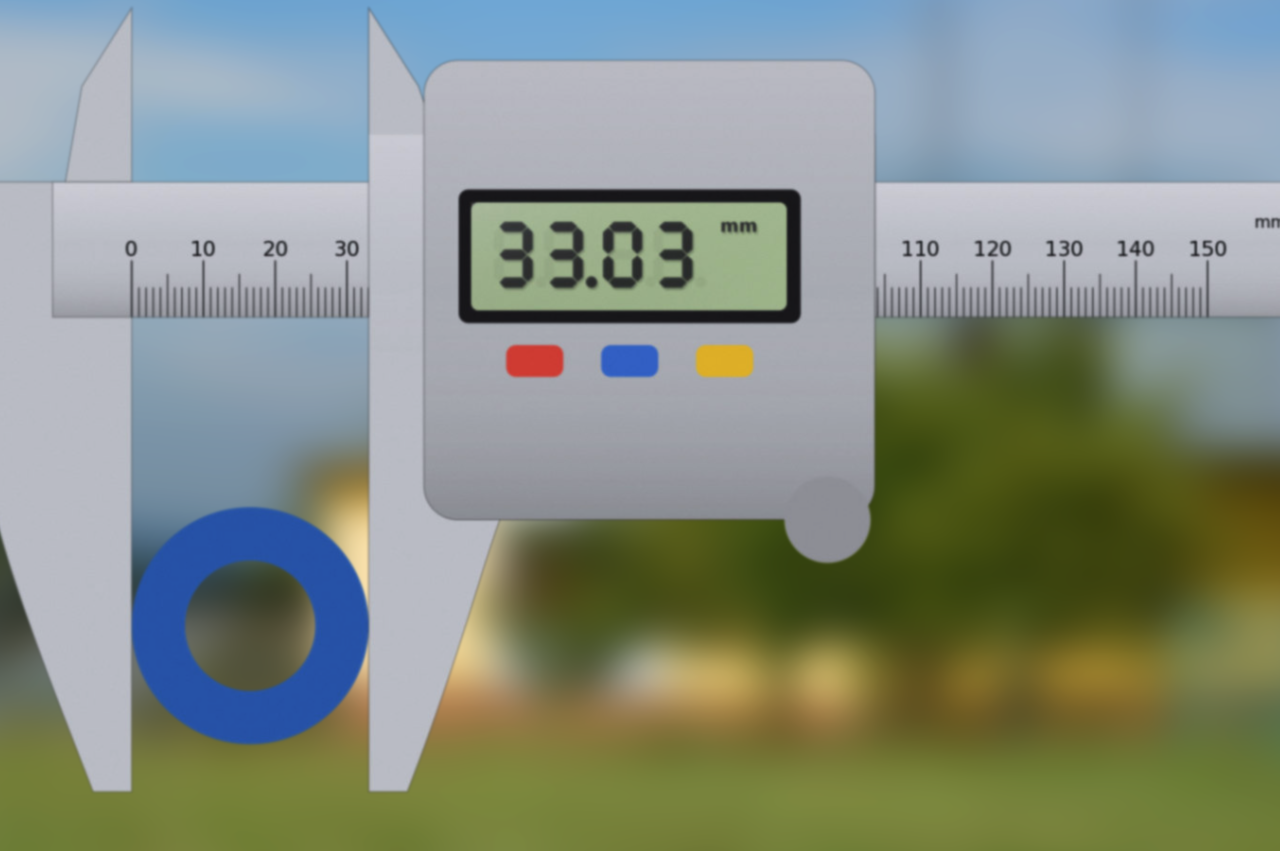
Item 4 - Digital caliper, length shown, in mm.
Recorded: 33.03 mm
